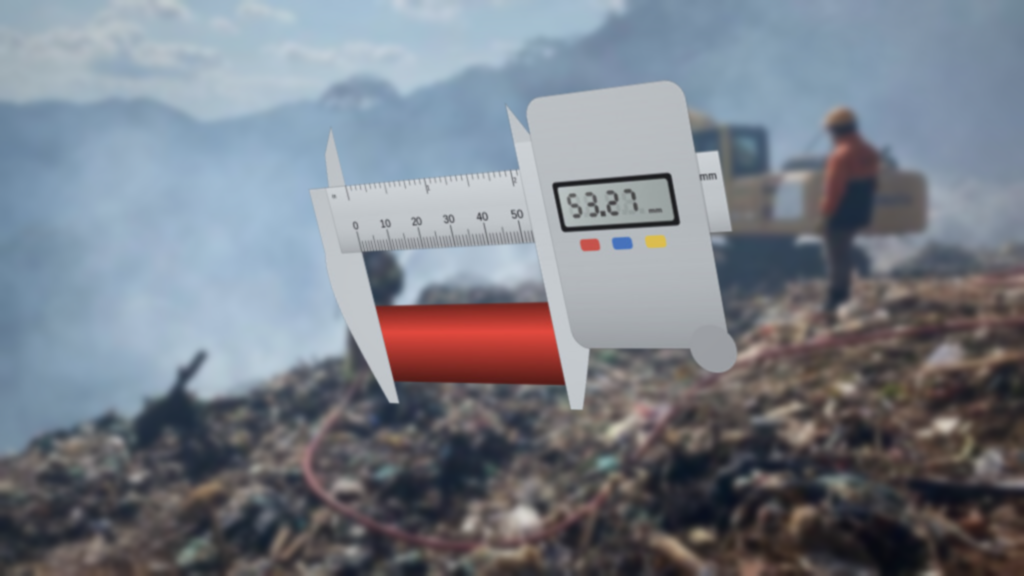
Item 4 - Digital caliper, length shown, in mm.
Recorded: 53.27 mm
